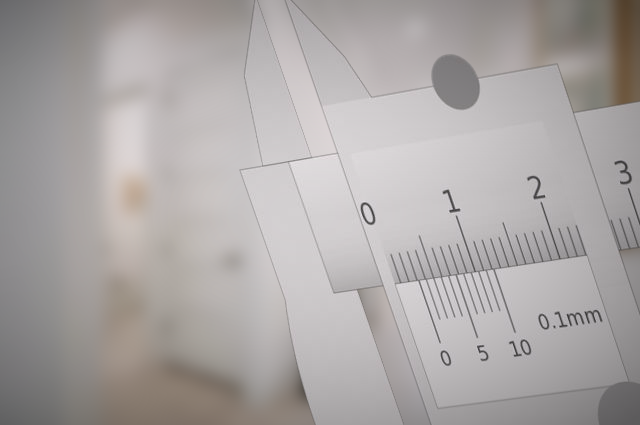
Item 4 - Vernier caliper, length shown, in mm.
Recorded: 3.2 mm
